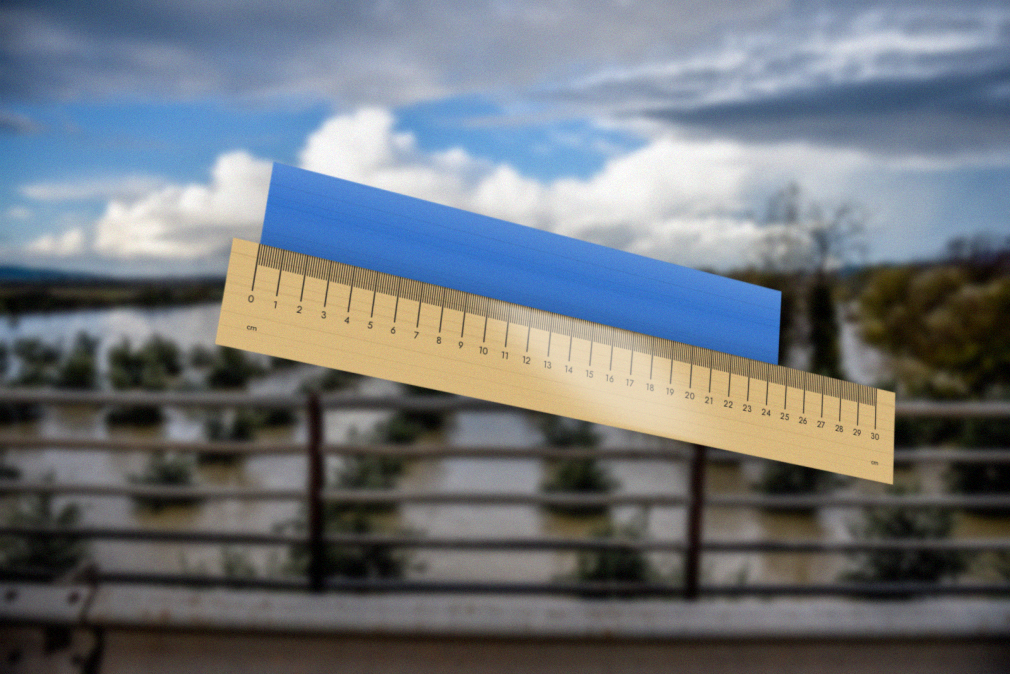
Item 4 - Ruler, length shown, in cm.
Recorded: 24.5 cm
